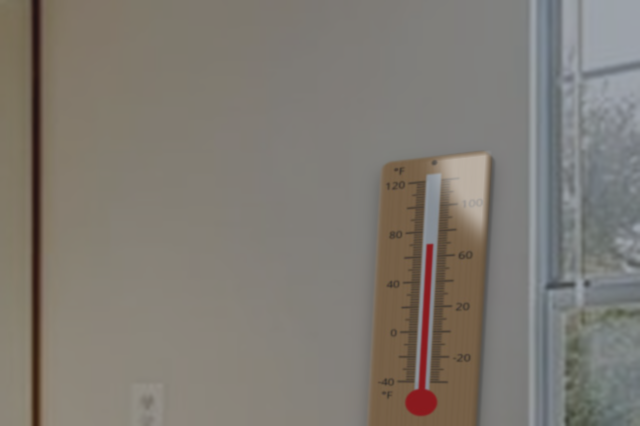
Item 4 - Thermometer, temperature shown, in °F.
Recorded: 70 °F
